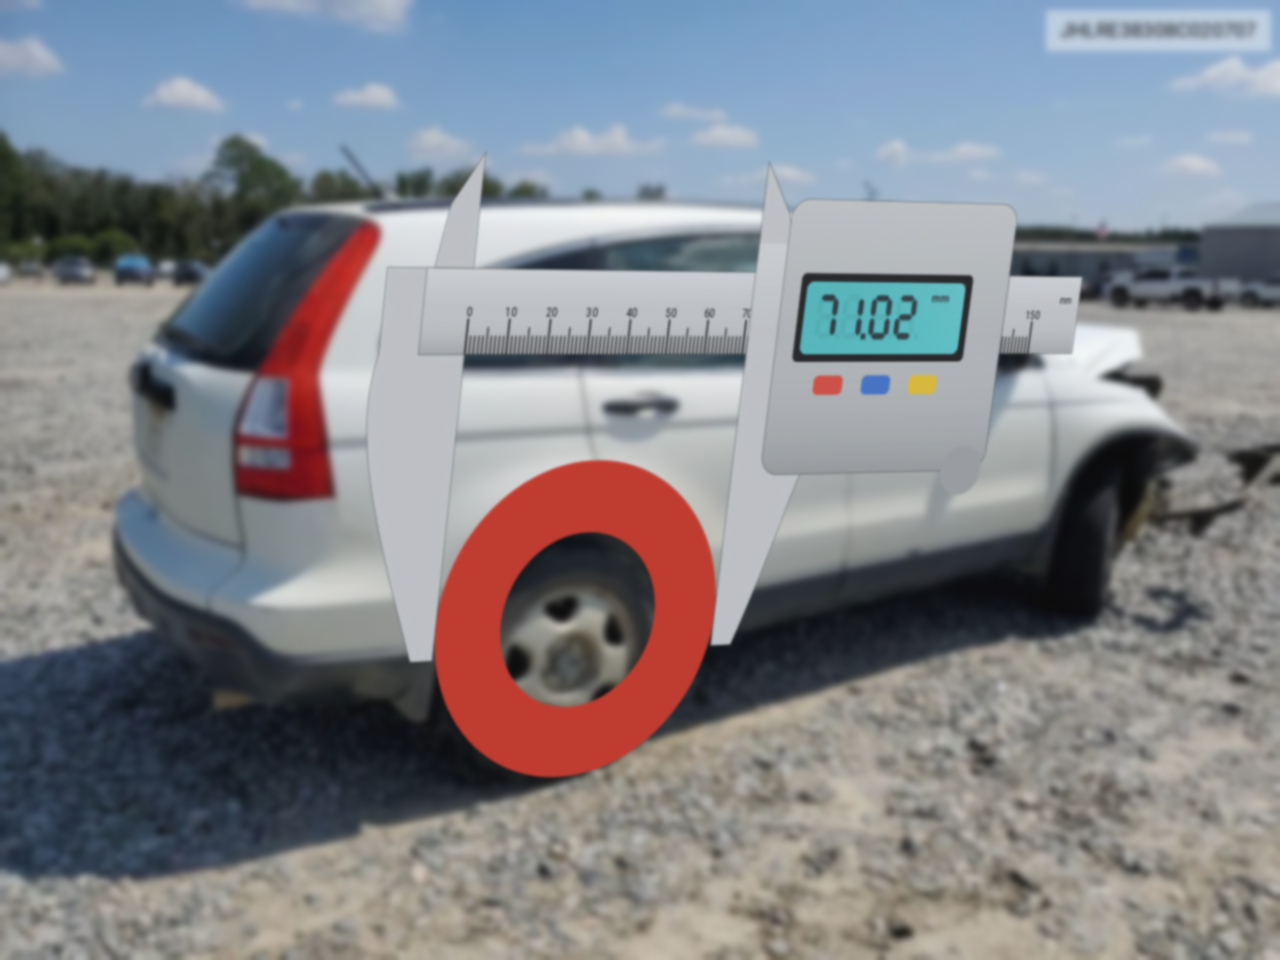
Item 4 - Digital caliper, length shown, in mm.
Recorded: 71.02 mm
